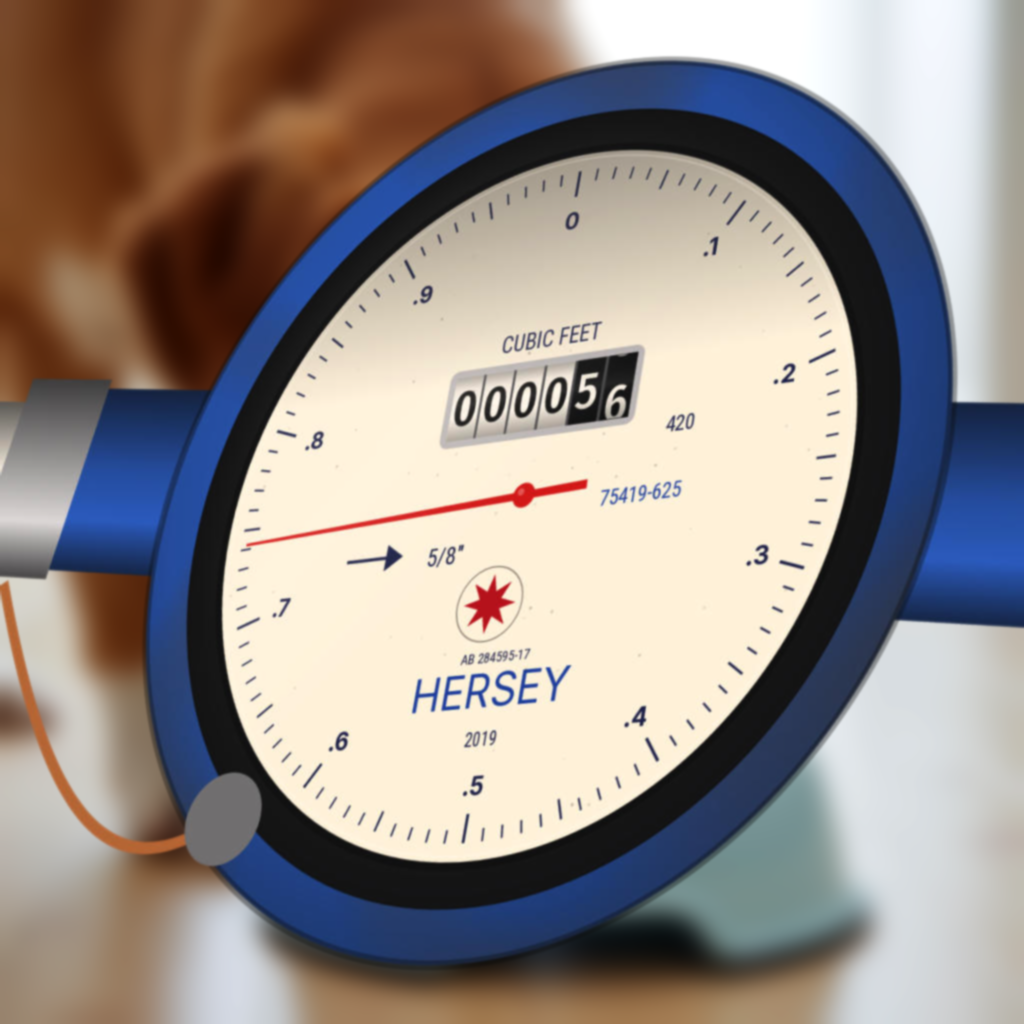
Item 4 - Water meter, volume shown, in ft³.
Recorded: 55.74 ft³
